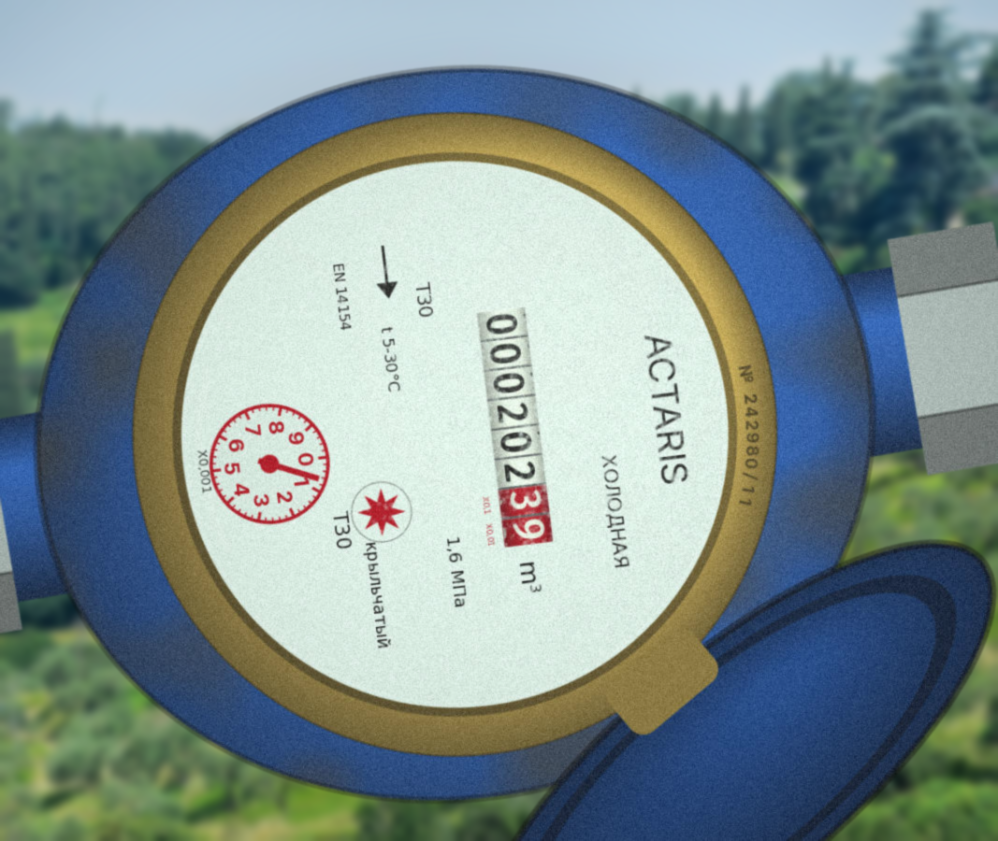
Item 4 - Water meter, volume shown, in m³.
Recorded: 202.390 m³
